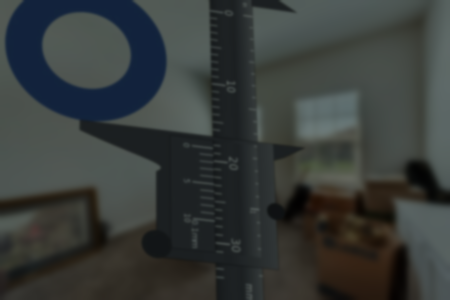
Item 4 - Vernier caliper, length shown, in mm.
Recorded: 18.4 mm
